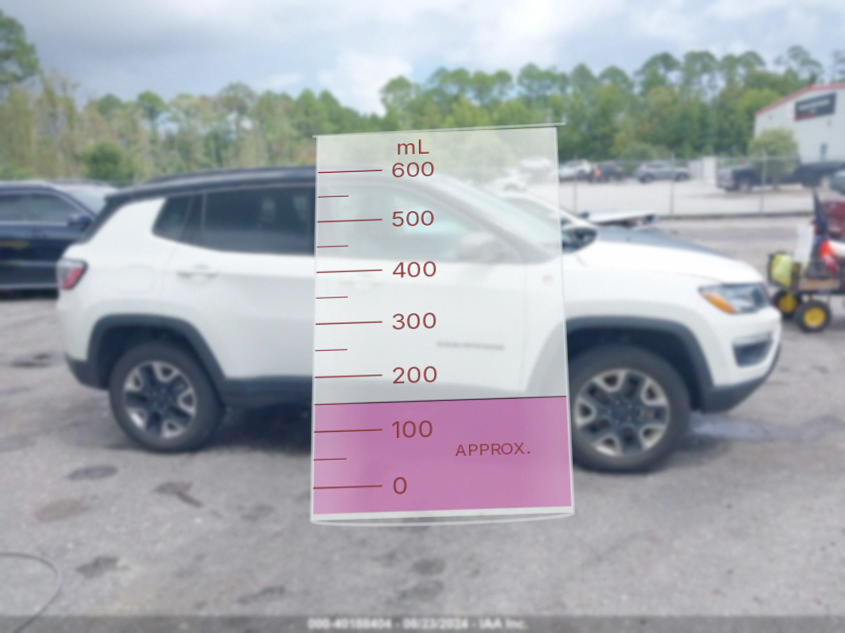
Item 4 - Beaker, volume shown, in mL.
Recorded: 150 mL
